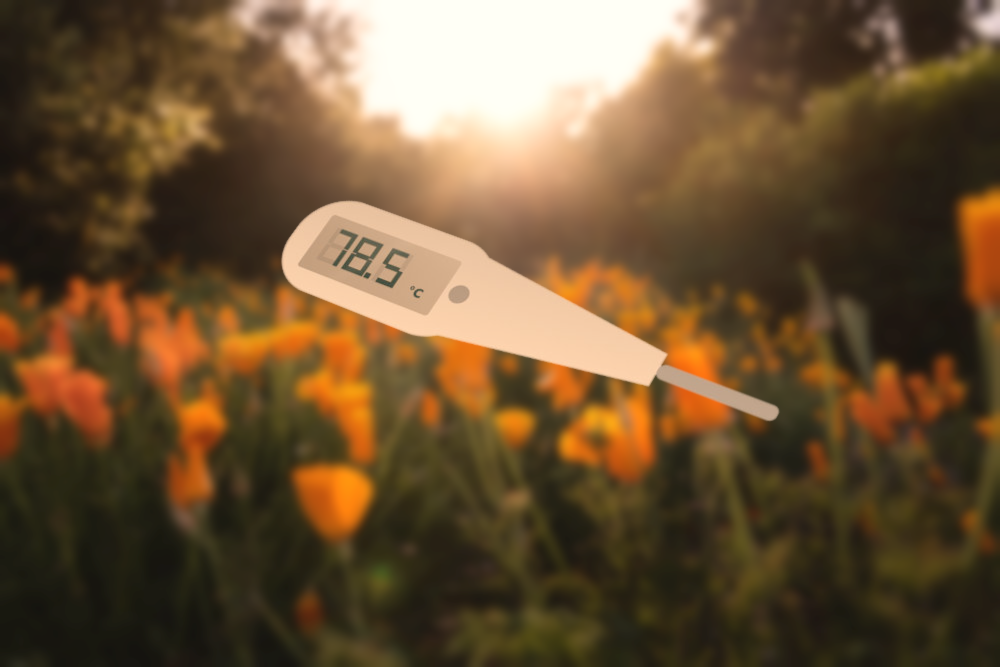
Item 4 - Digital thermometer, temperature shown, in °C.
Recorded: 78.5 °C
